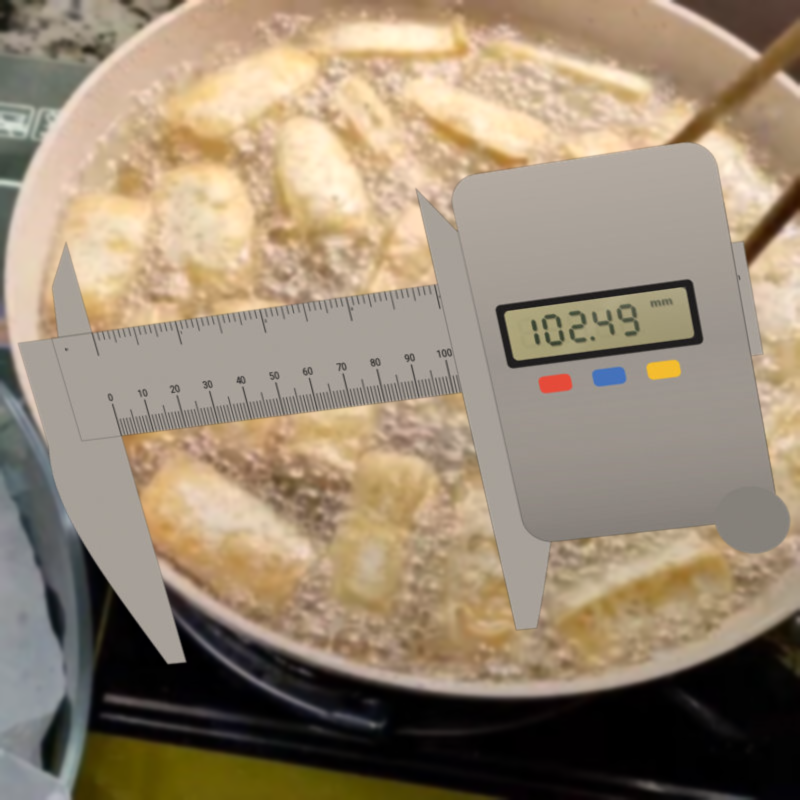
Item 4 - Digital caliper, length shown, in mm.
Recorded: 102.49 mm
